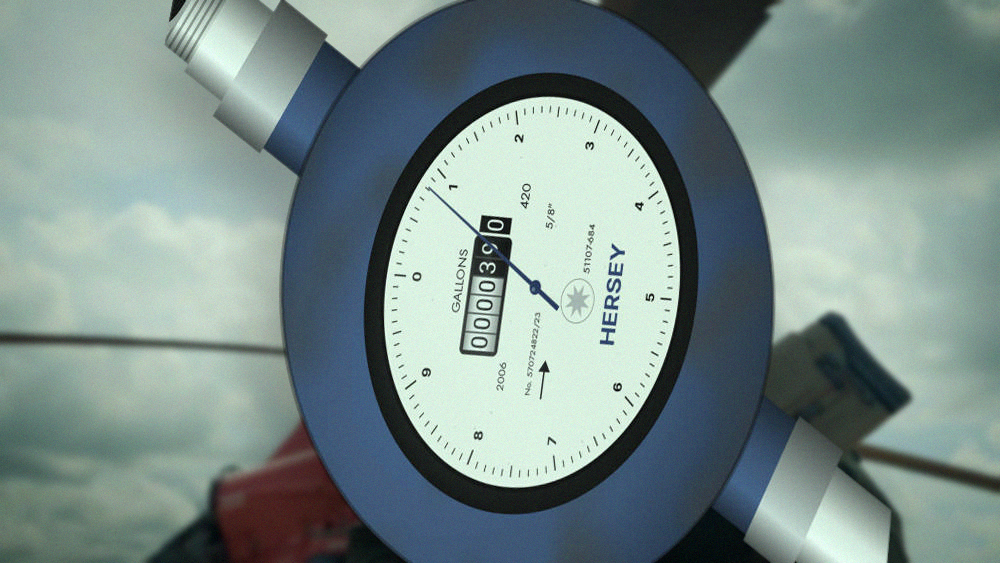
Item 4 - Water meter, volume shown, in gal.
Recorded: 390.8 gal
